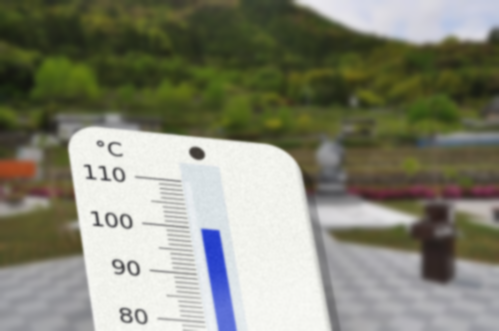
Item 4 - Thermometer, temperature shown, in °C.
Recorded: 100 °C
